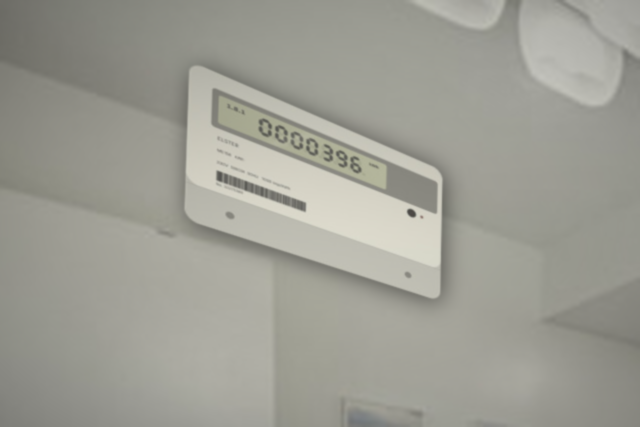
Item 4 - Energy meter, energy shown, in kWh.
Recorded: 396 kWh
